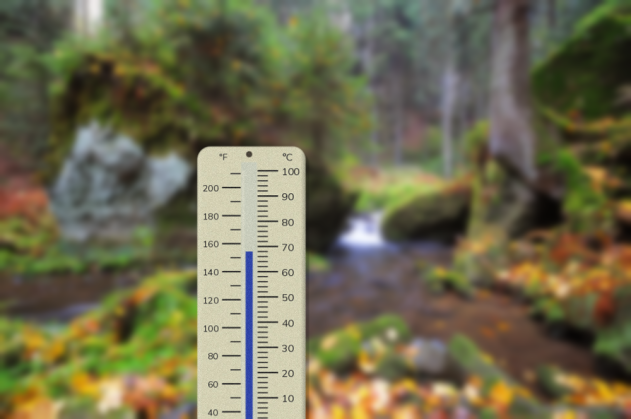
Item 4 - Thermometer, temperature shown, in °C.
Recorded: 68 °C
